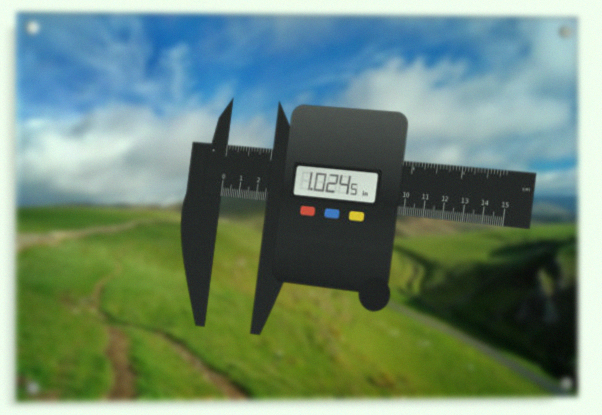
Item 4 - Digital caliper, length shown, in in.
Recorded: 1.0245 in
